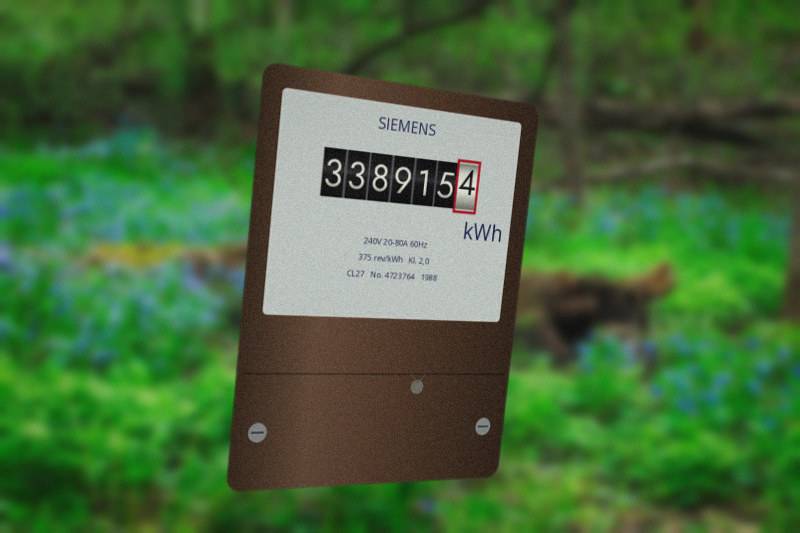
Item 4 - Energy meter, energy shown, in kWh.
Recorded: 338915.4 kWh
